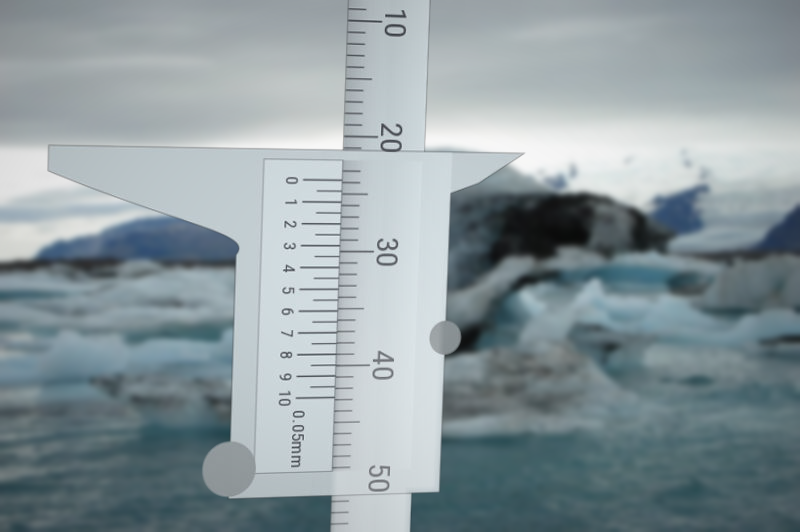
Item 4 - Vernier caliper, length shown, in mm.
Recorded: 23.8 mm
